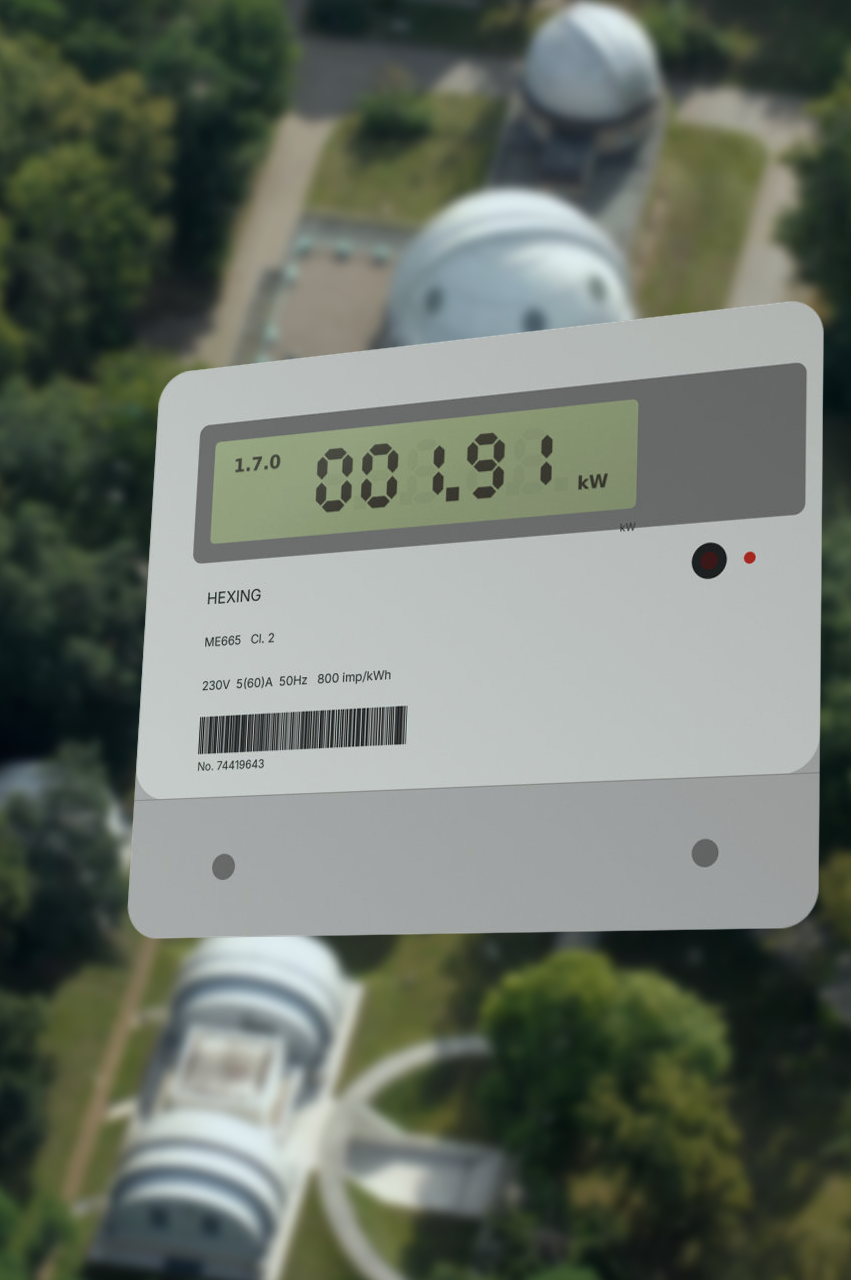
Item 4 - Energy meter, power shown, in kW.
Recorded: 1.91 kW
